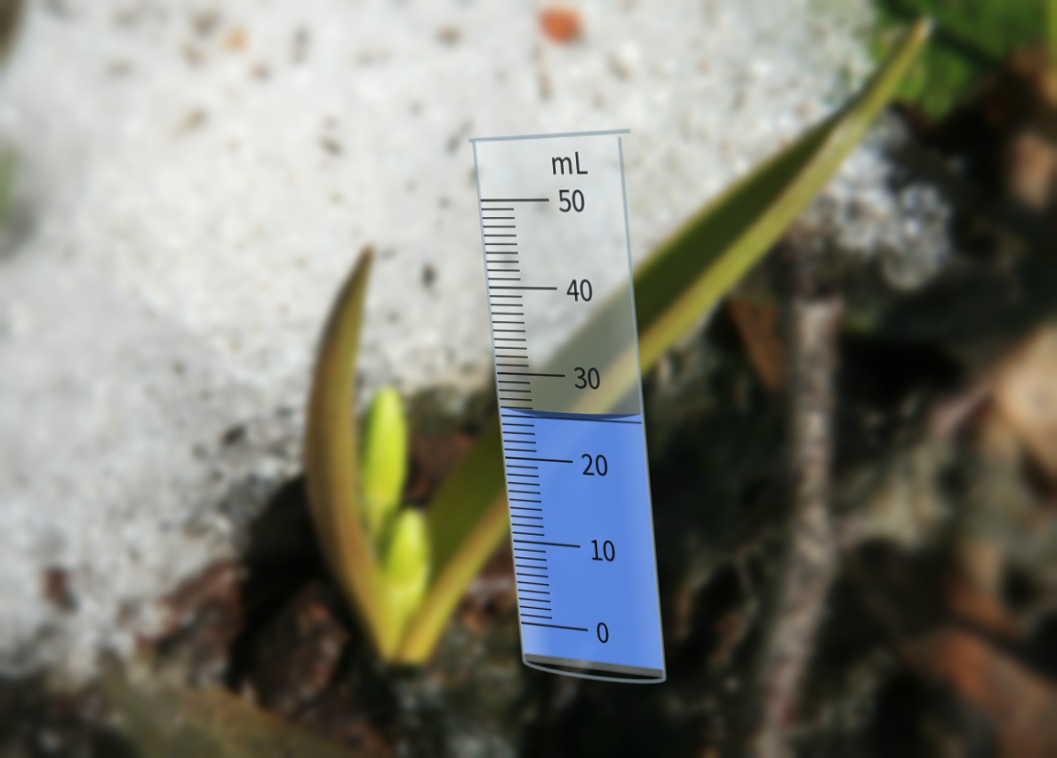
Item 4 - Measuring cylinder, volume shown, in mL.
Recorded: 25 mL
